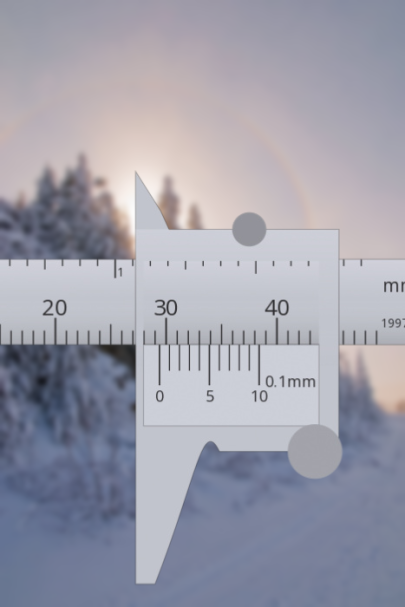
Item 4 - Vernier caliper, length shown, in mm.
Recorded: 29.4 mm
